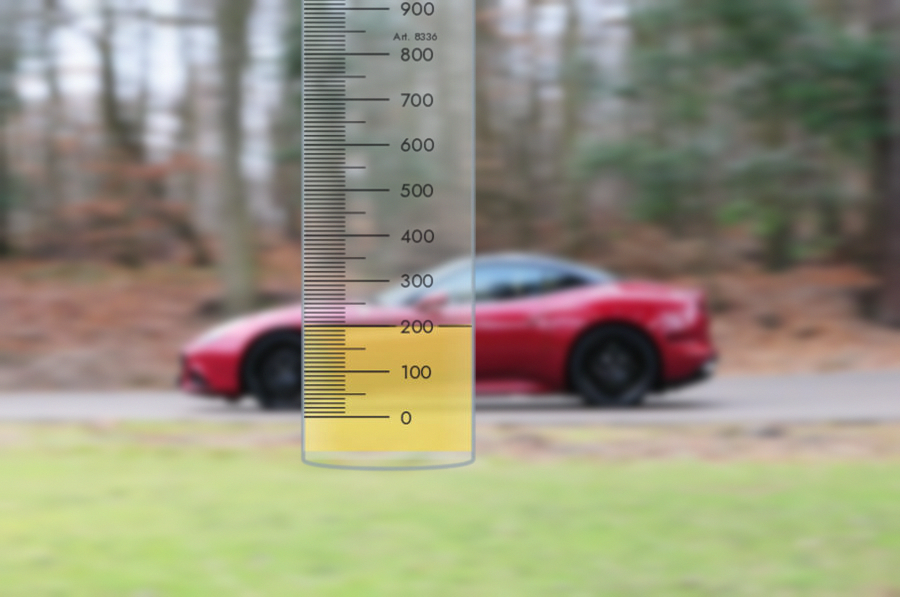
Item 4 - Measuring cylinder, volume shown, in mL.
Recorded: 200 mL
